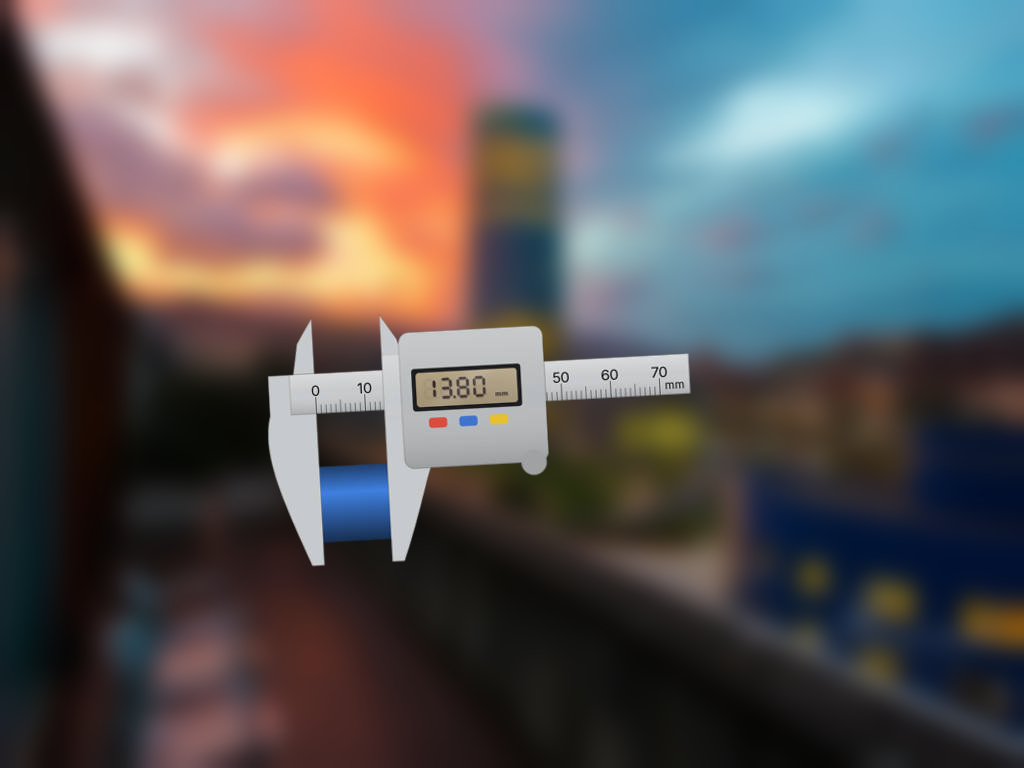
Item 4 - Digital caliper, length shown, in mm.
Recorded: 13.80 mm
